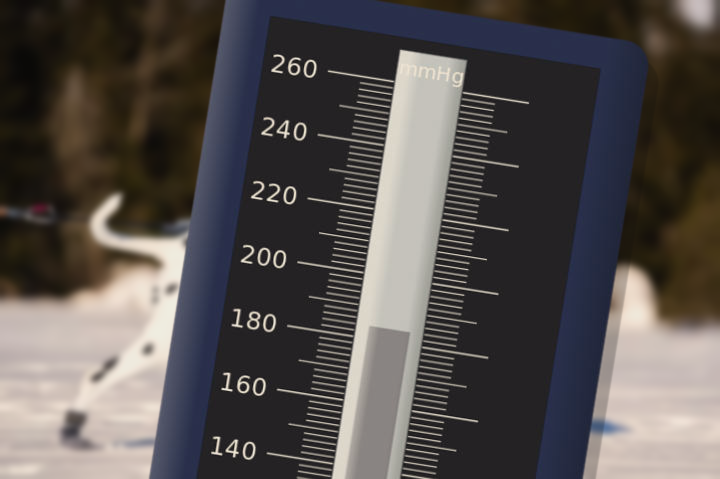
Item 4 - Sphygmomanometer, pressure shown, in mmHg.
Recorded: 184 mmHg
